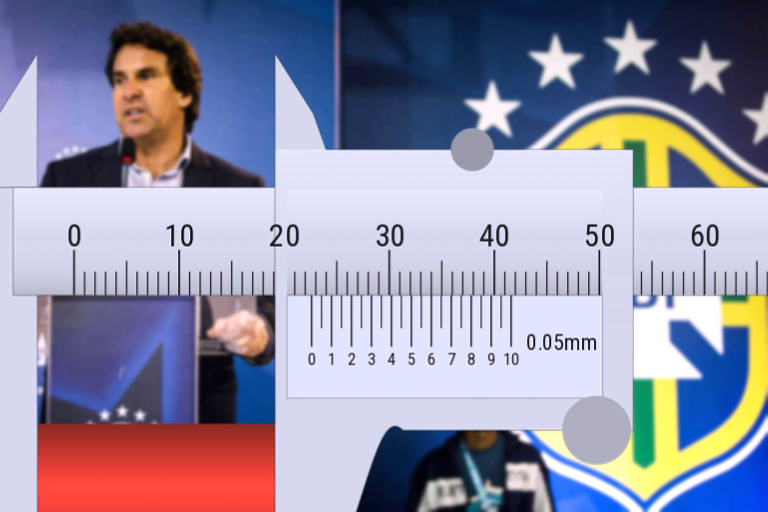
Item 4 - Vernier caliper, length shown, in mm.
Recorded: 22.6 mm
